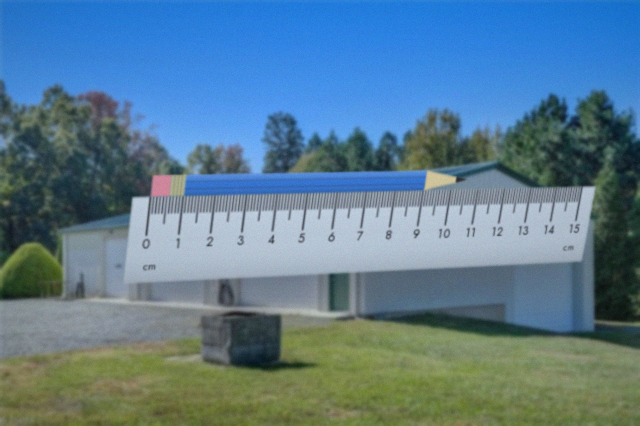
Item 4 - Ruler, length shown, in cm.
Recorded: 10.5 cm
